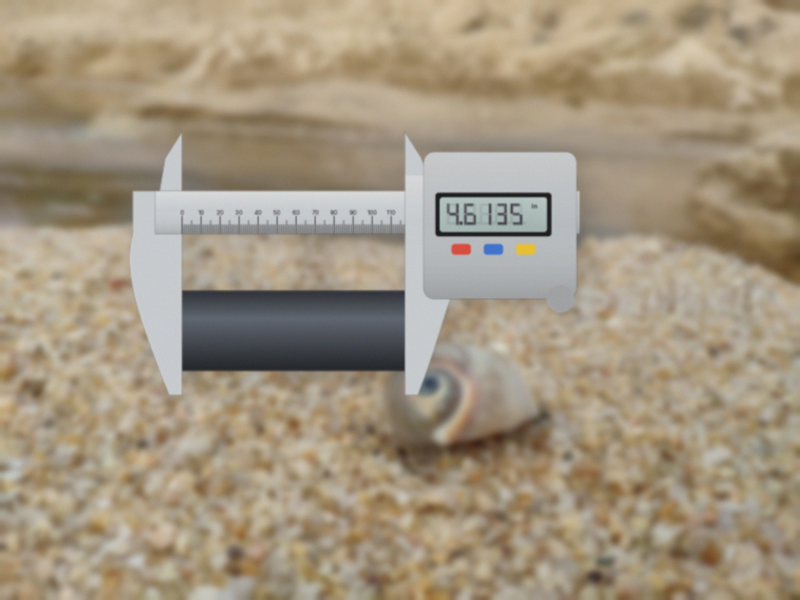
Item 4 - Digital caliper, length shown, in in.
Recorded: 4.6135 in
